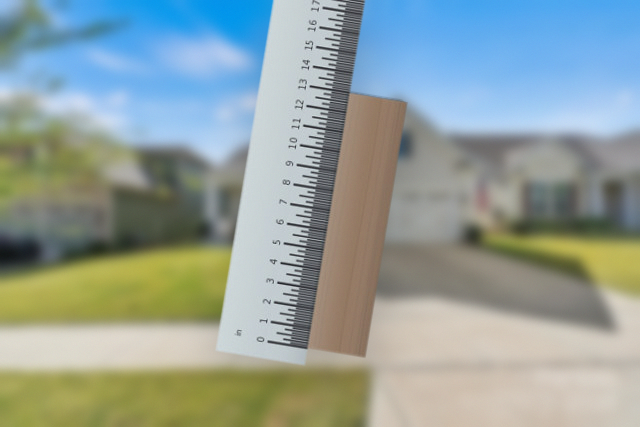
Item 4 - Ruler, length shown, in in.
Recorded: 13 in
